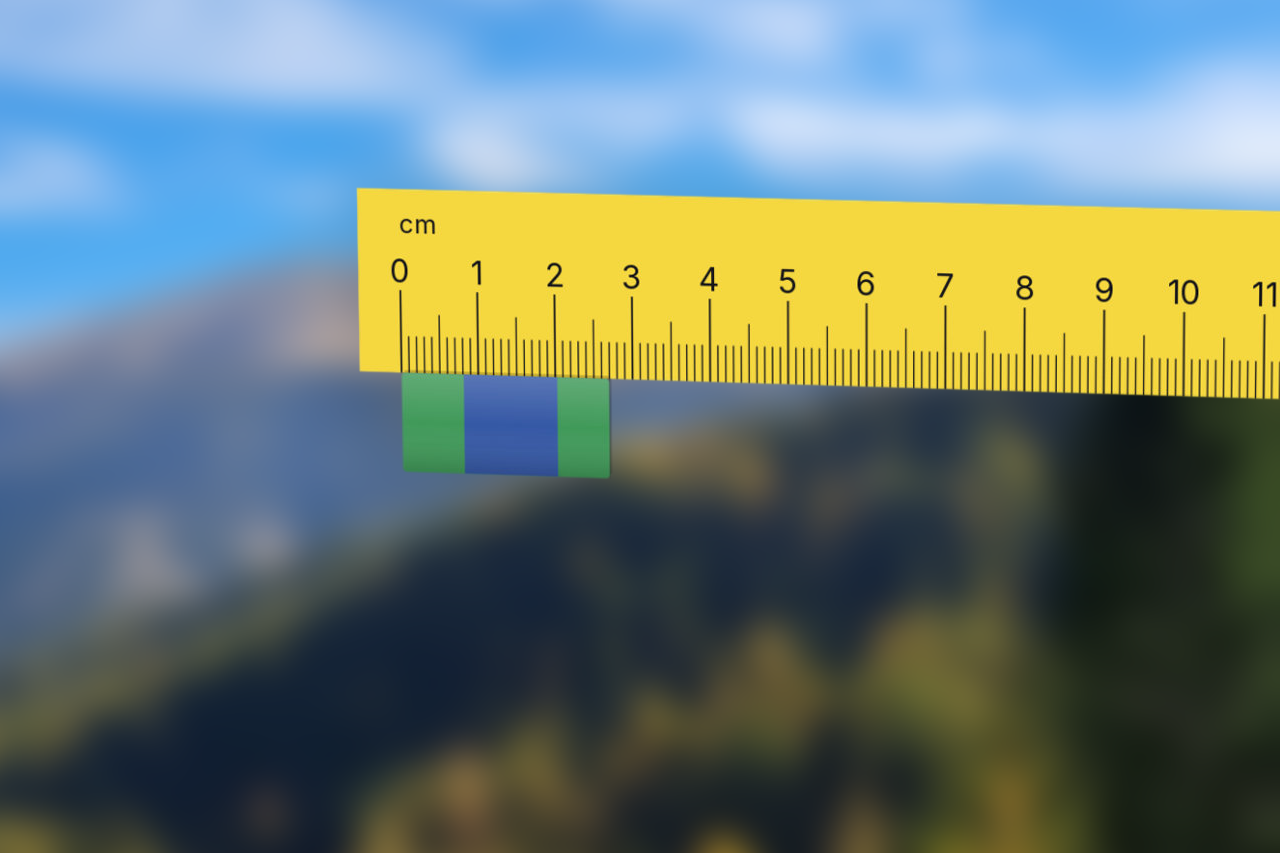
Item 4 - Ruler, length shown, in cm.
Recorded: 2.7 cm
